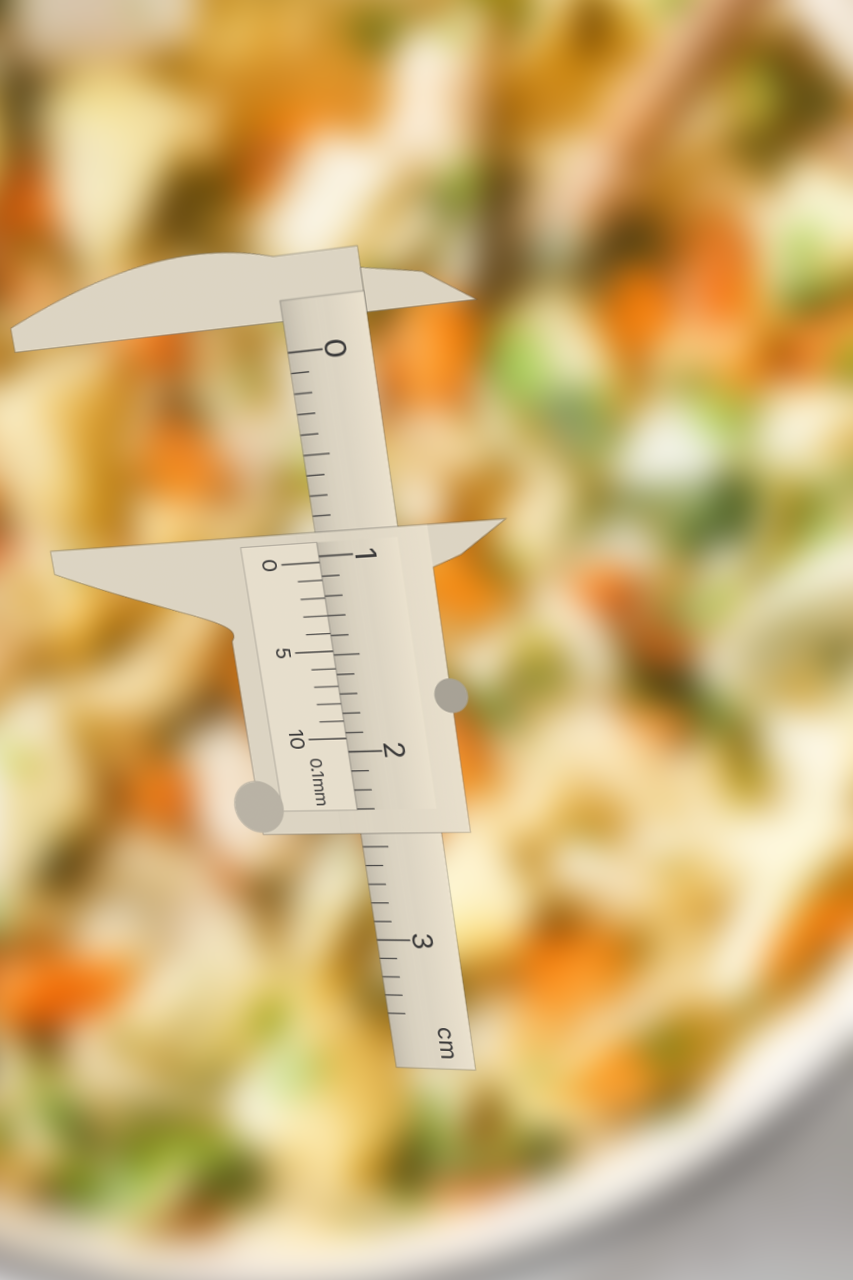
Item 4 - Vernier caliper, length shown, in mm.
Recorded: 10.3 mm
